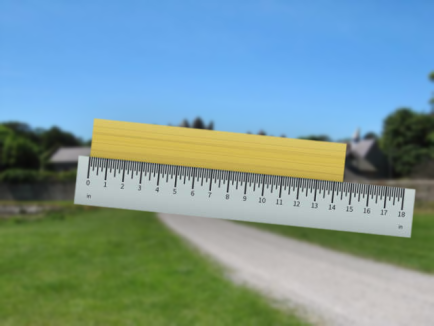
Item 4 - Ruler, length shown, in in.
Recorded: 14.5 in
